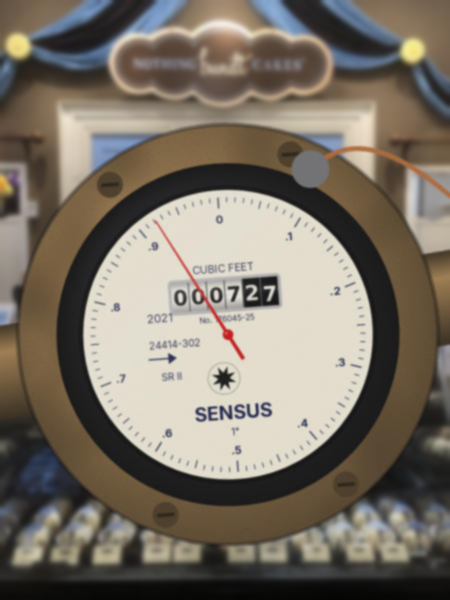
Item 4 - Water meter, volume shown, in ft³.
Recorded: 726.92 ft³
